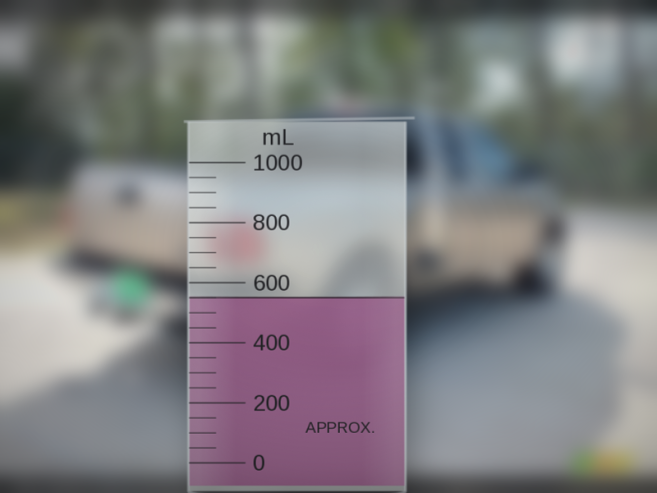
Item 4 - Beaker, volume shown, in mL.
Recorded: 550 mL
